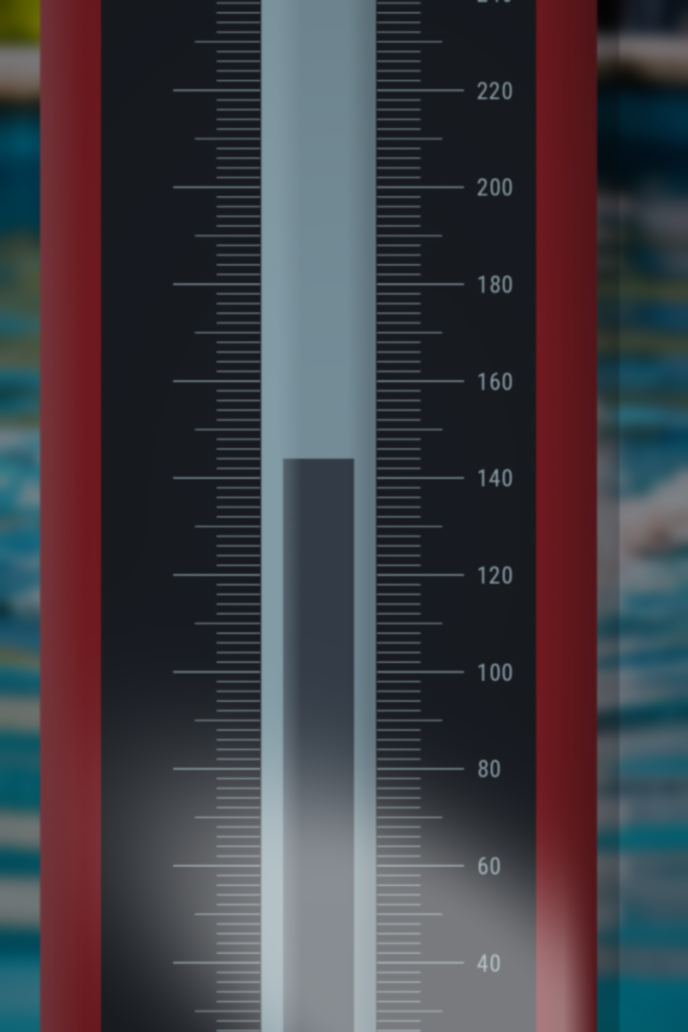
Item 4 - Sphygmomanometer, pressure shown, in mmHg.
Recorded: 144 mmHg
